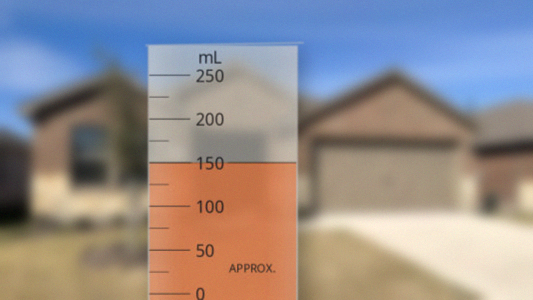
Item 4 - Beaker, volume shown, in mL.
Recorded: 150 mL
